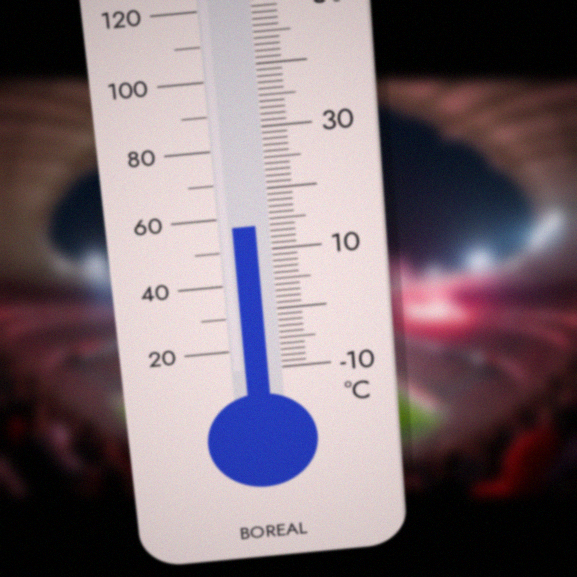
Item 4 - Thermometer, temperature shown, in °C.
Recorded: 14 °C
